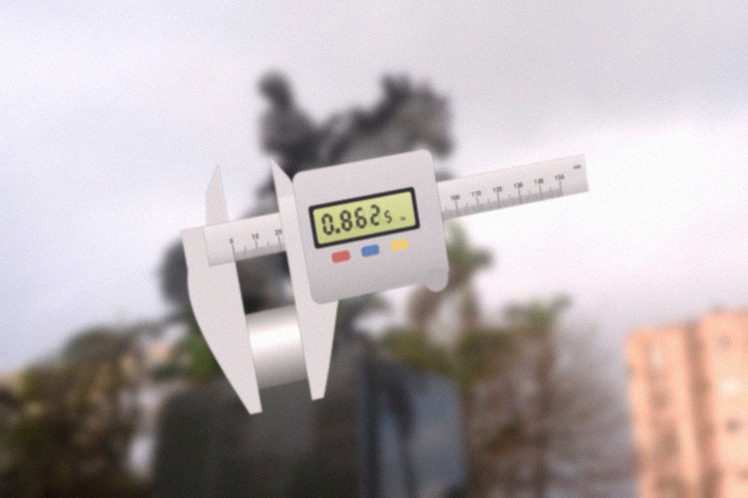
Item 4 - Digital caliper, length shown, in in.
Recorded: 0.8625 in
